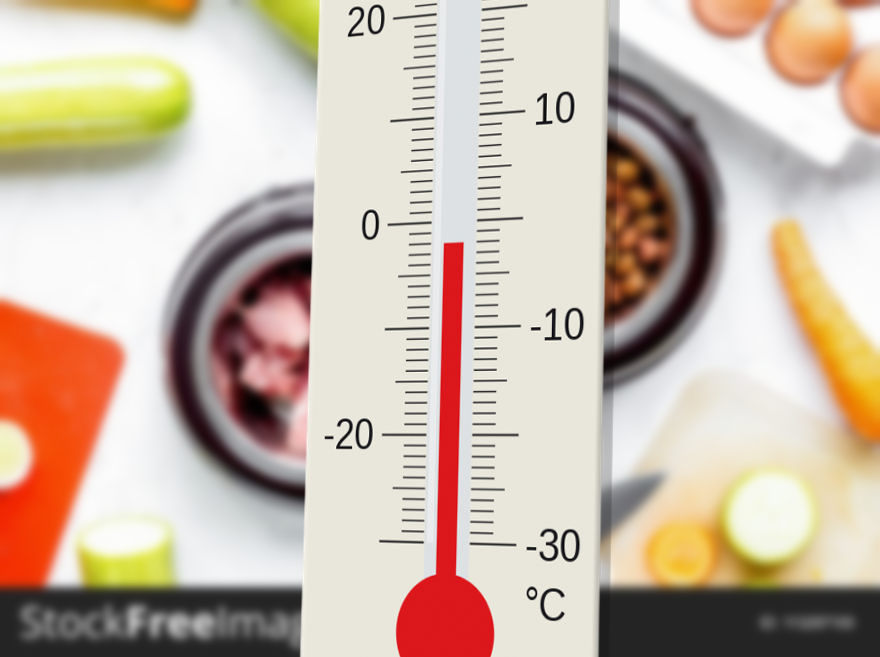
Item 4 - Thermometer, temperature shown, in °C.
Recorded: -2 °C
